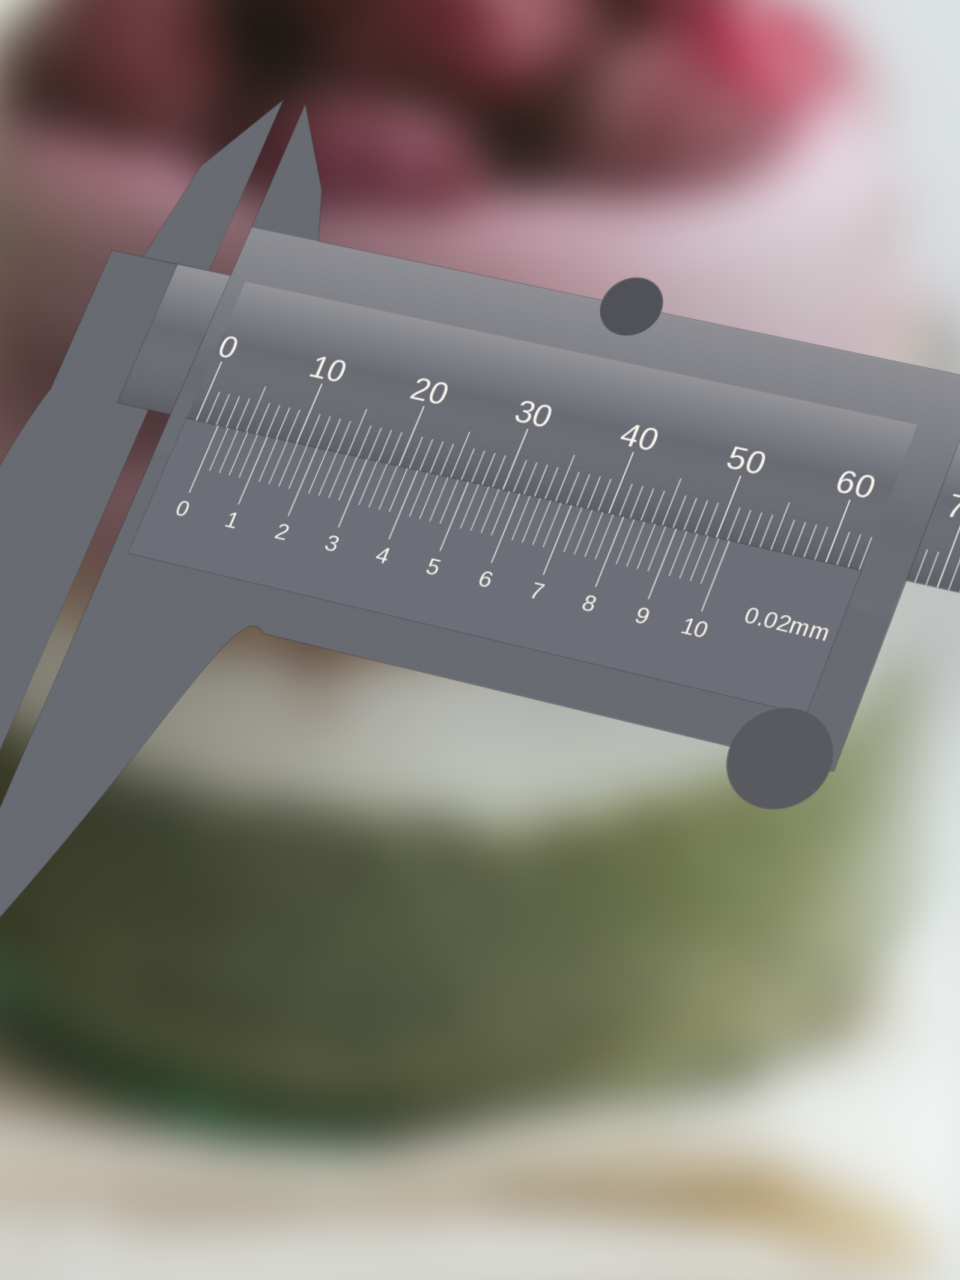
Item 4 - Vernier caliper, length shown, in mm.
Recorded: 2.2 mm
